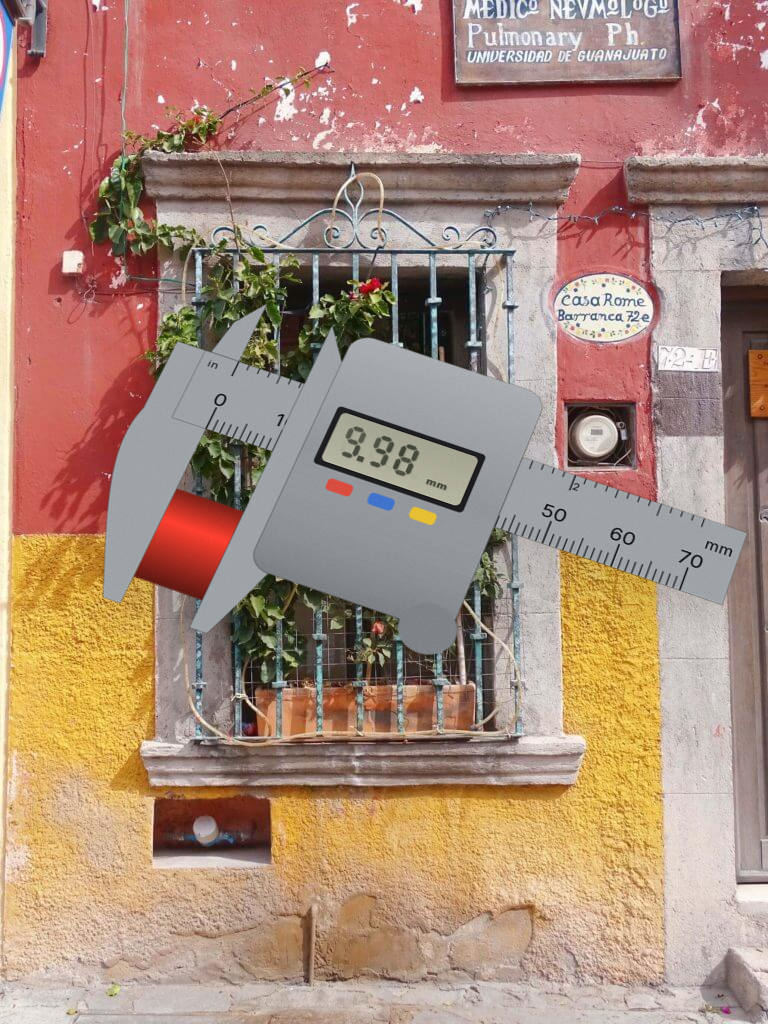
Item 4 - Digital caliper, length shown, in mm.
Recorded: 9.98 mm
